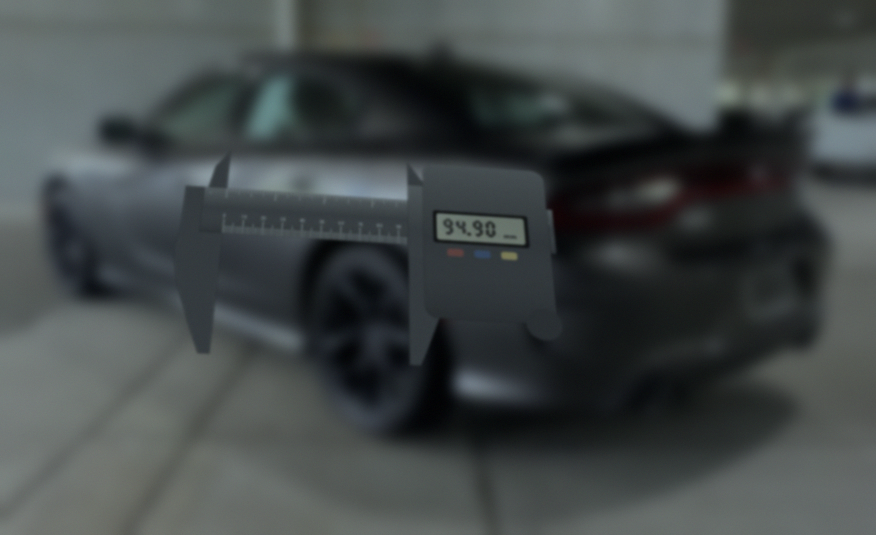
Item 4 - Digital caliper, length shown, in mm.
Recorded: 94.90 mm
